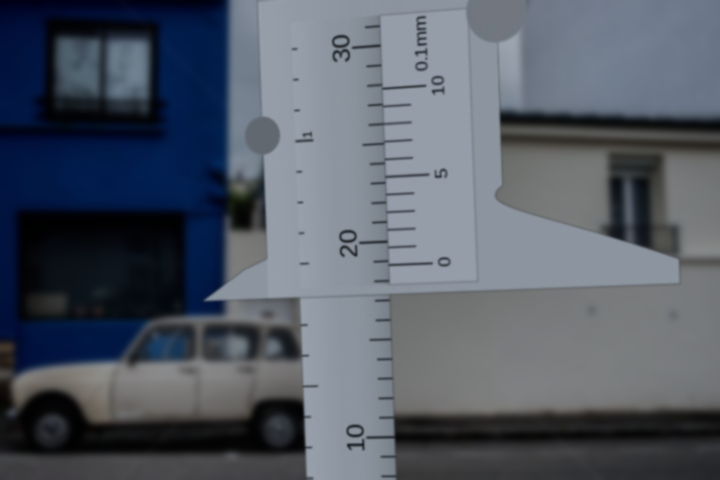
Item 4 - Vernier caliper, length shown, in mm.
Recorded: 18.8 mm
